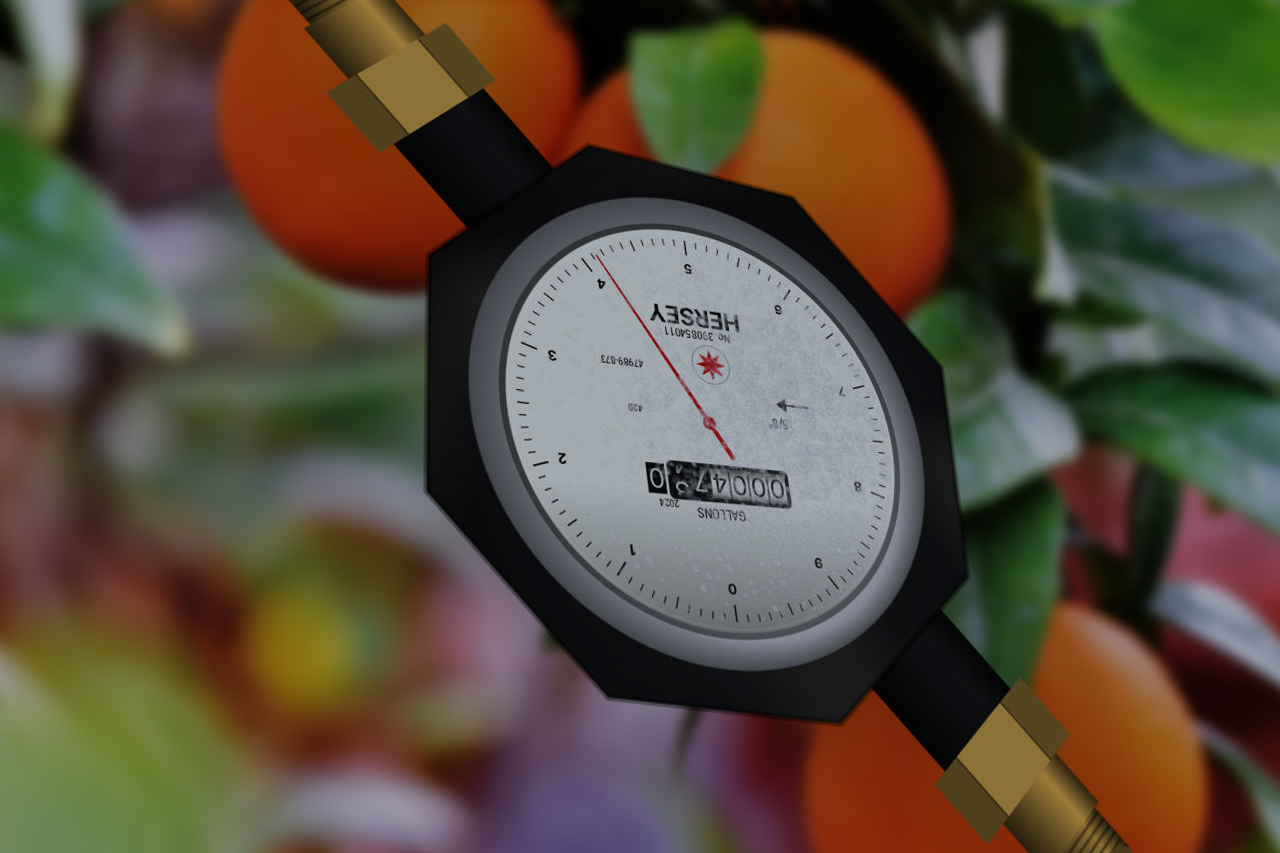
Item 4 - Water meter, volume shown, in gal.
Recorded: 4734.1 gal
